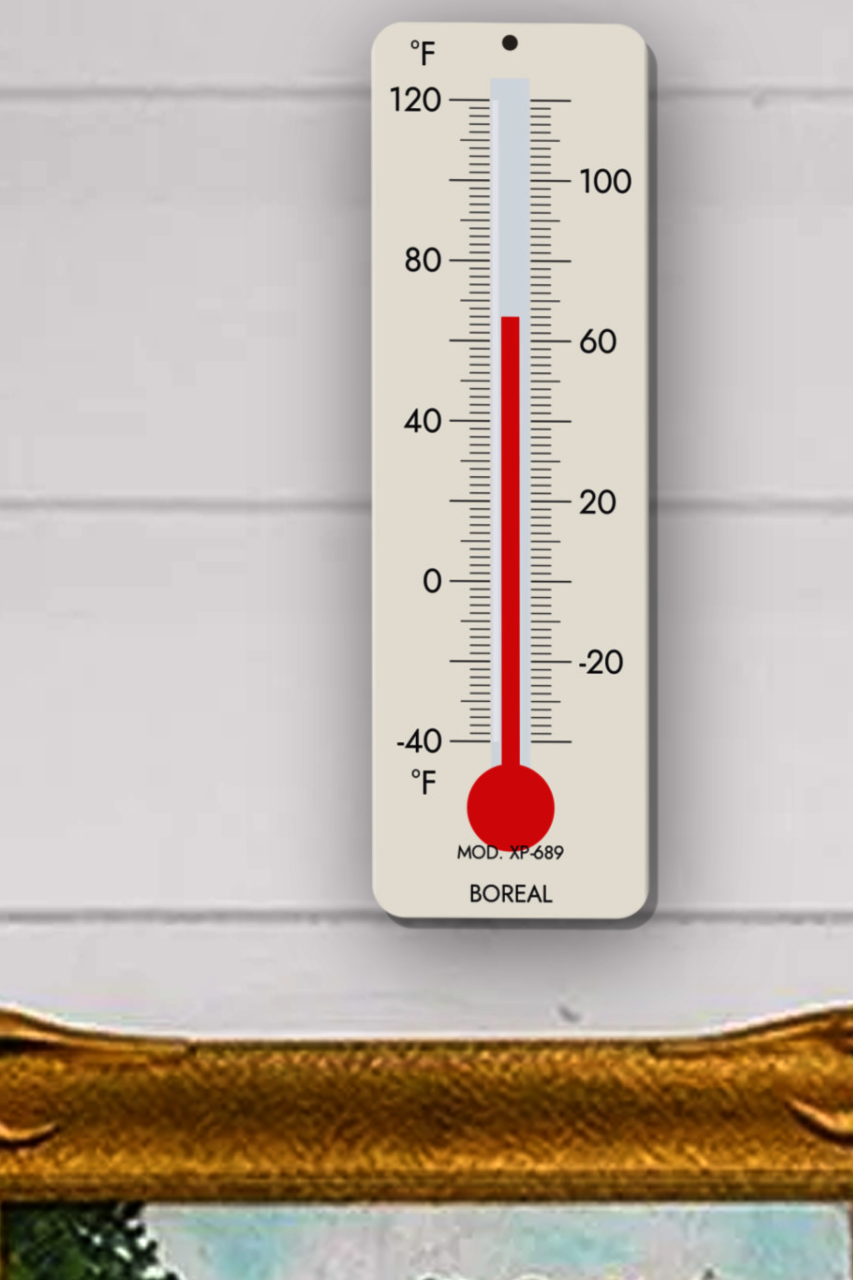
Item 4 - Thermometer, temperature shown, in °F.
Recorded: 66 °F
